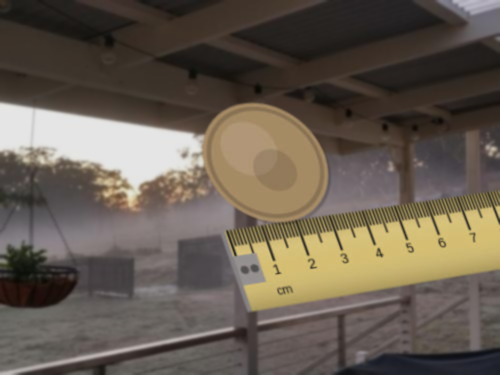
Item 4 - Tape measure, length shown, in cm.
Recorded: 3.5 cm
